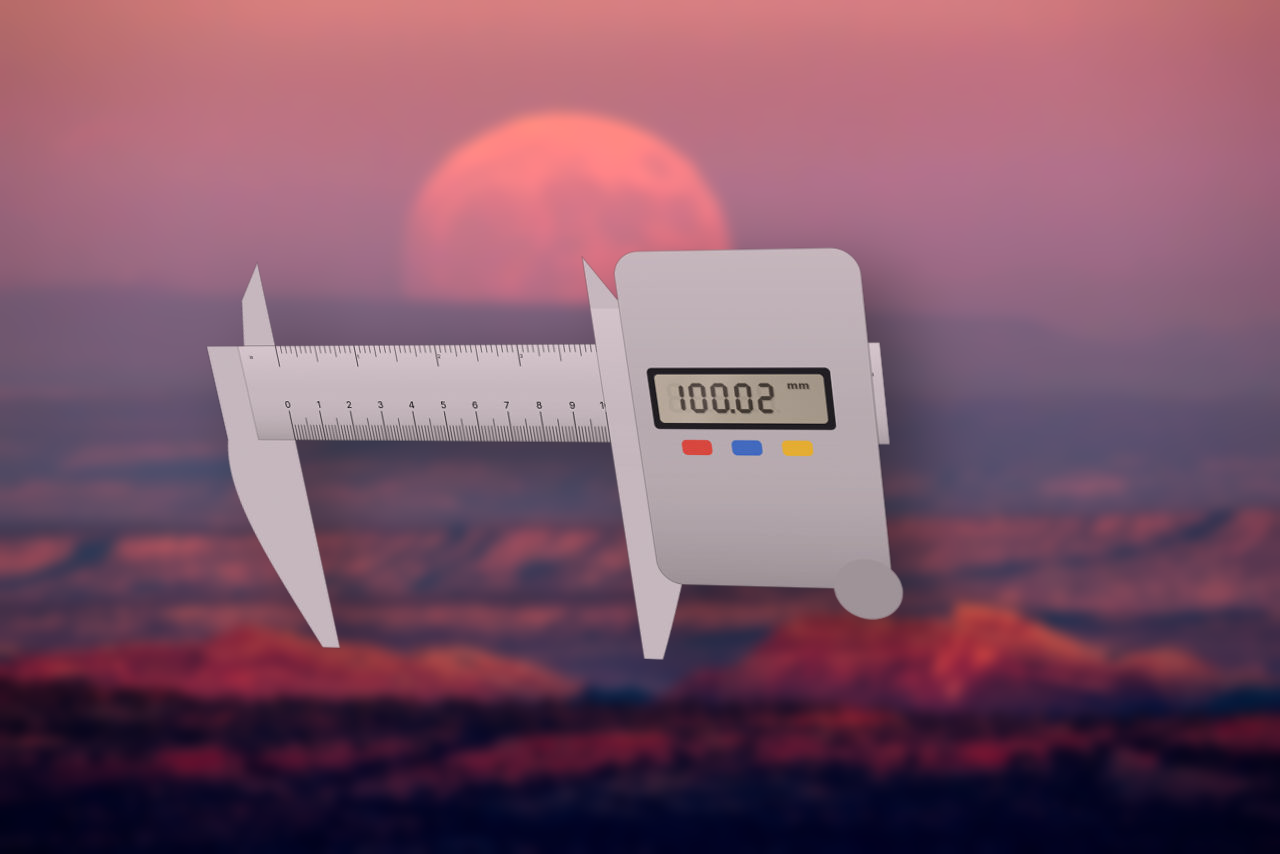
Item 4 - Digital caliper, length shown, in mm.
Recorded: 100.02 mm
